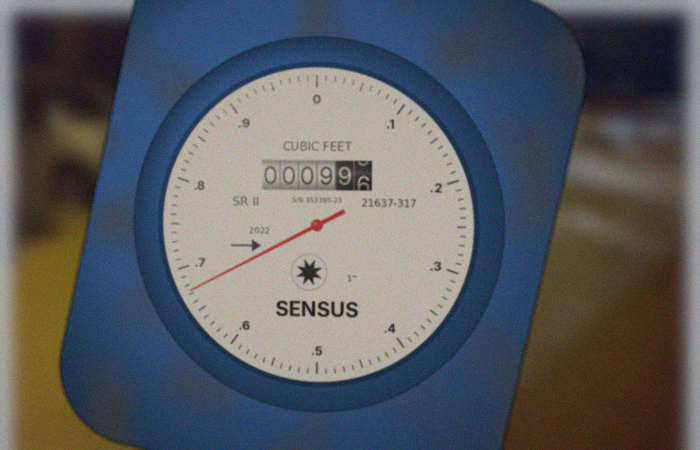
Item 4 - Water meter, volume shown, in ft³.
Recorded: 995.67 ft³
